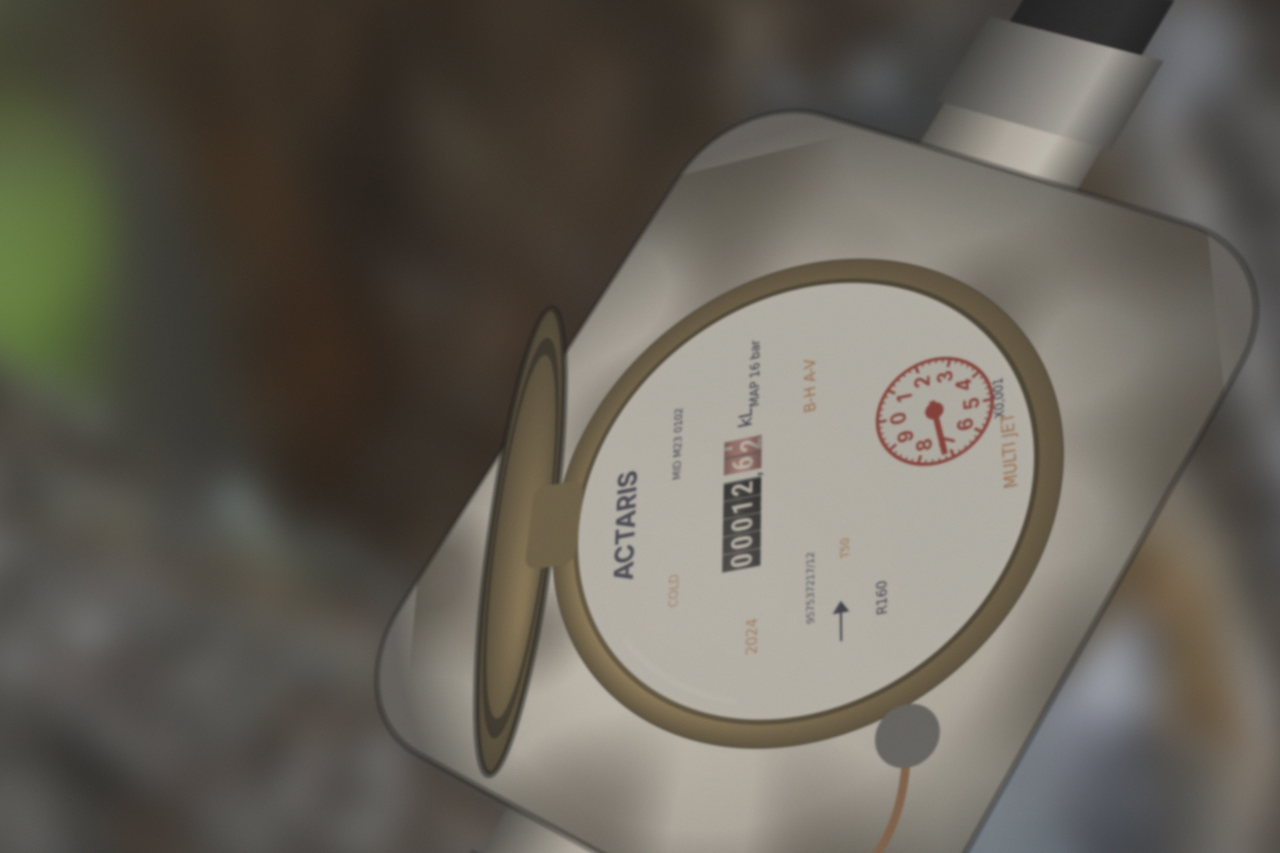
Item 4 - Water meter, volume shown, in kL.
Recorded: 12.617 kL
